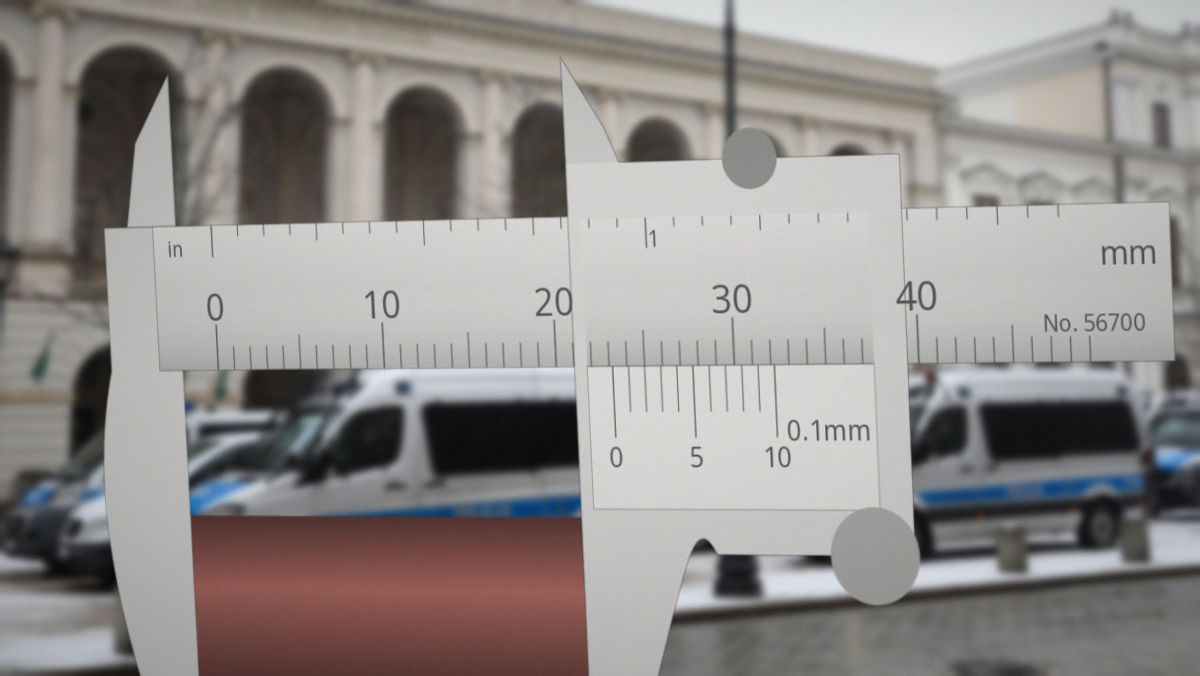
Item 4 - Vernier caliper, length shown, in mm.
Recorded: 23.2 mm
